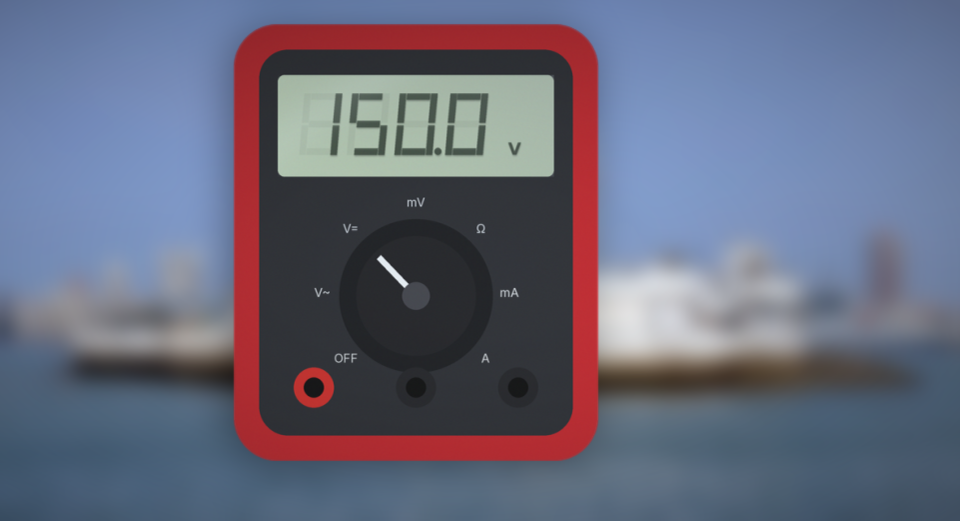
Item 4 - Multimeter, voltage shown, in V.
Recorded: 150.0 V
